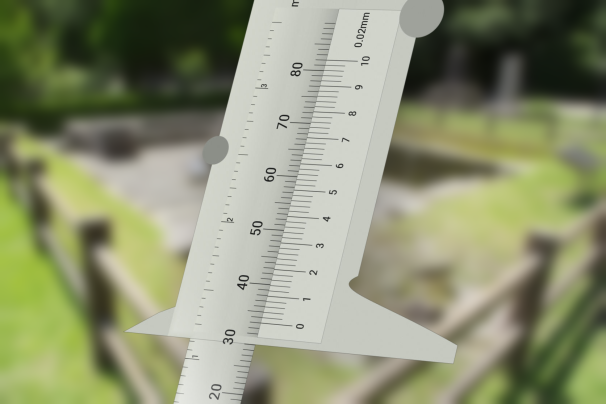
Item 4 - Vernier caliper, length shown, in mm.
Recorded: 33.0 mm
